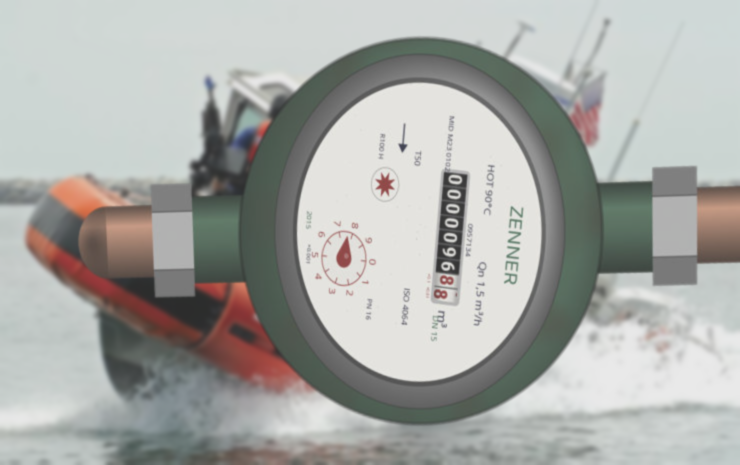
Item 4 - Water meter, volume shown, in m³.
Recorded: 96.877 m³
